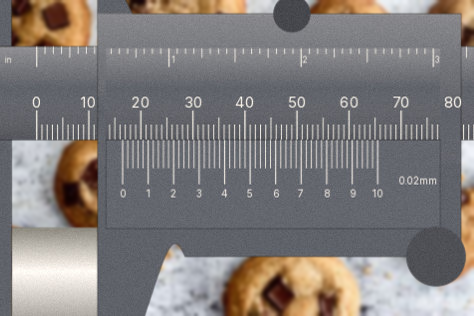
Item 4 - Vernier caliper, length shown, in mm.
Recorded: 16.5 mm
